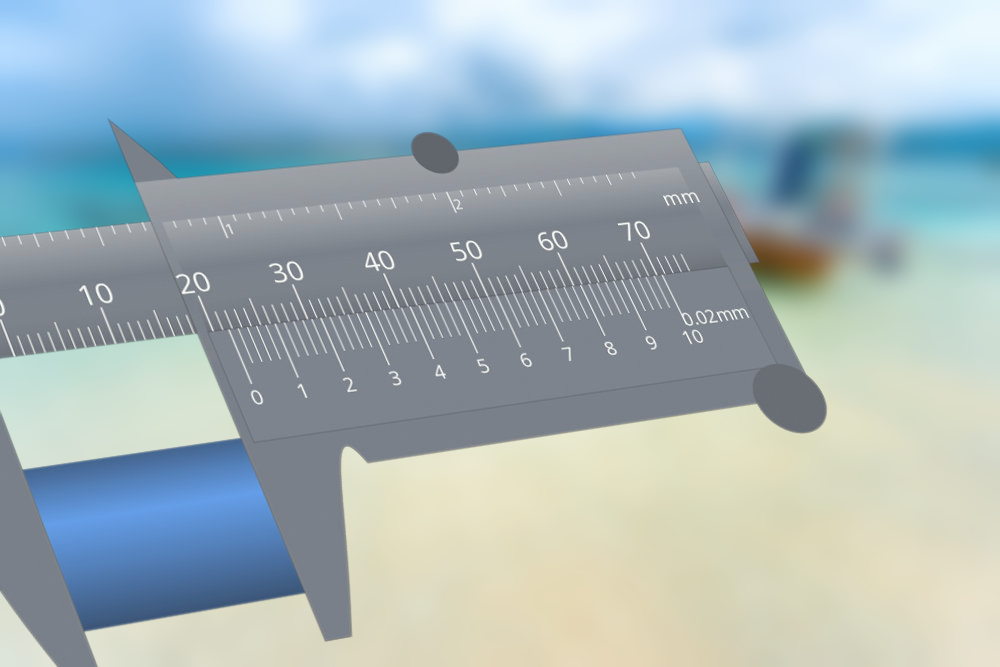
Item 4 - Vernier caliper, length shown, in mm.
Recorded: 21.6 mm
